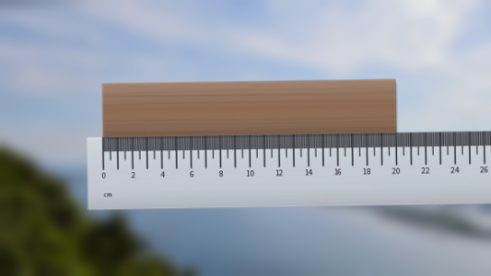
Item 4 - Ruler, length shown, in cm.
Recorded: 20 cm
